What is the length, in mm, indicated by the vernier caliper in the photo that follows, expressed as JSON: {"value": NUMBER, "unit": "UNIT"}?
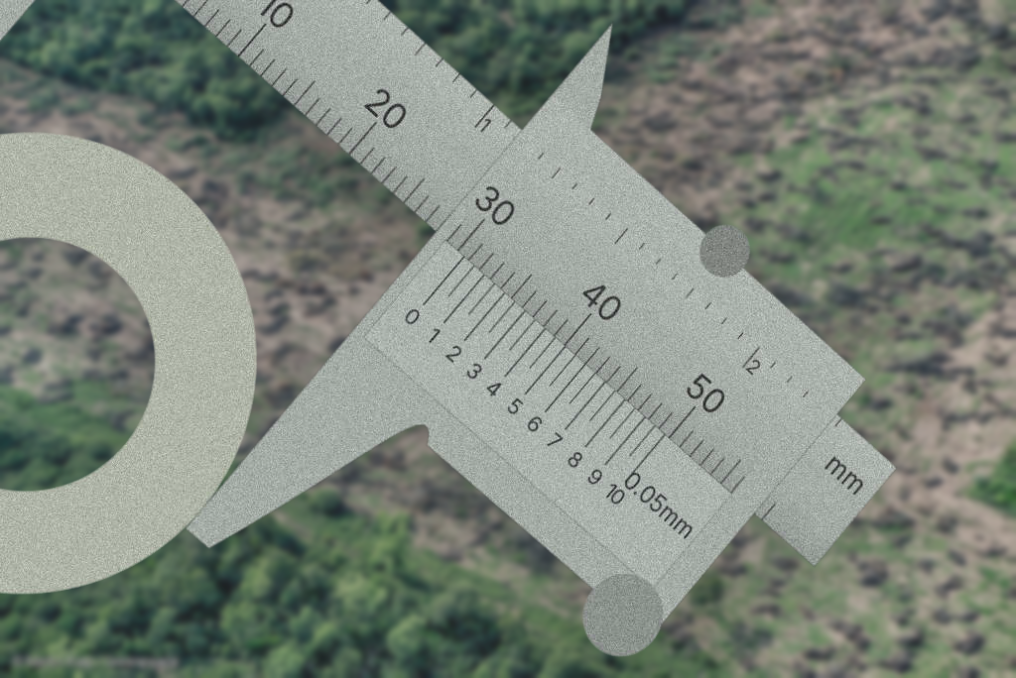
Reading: {"value": 30.6, "unit": "mm"}
